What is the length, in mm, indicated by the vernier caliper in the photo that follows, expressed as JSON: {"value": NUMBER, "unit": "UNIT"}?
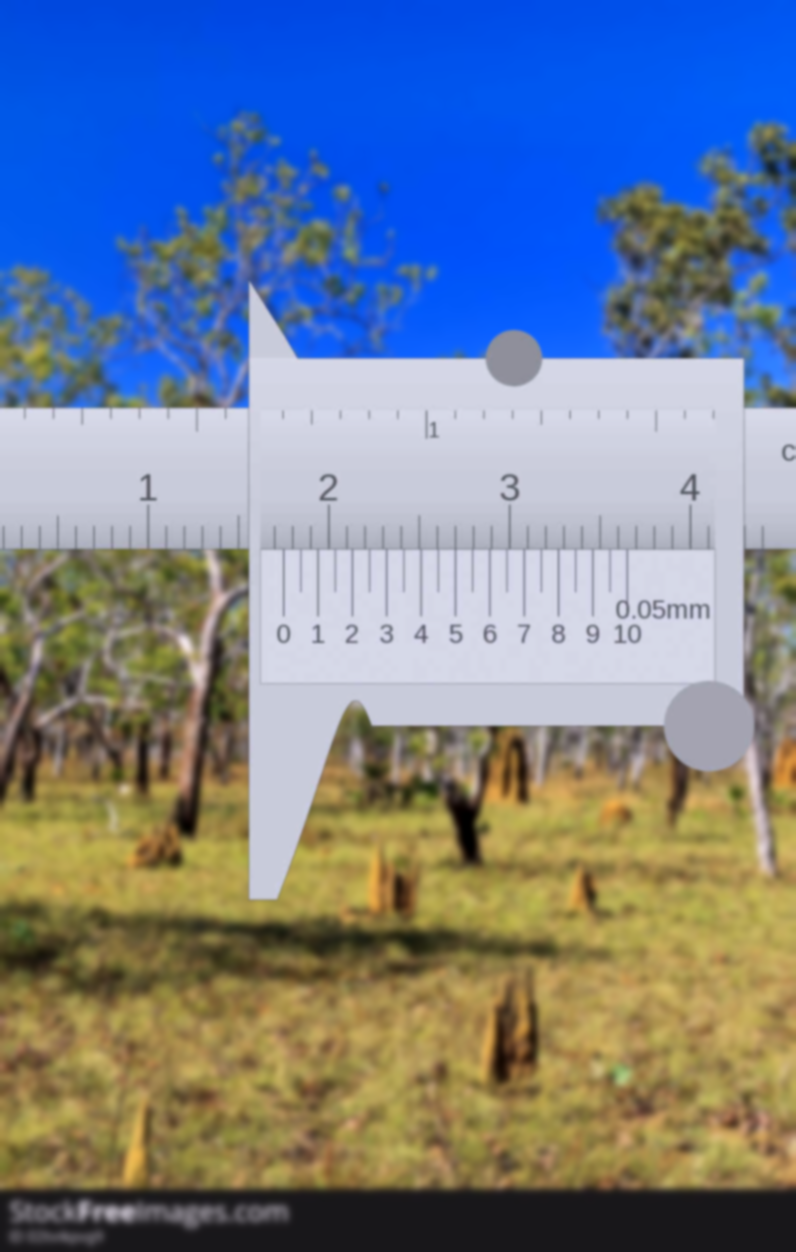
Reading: {"value": 17.5, "unit": "mm"}
